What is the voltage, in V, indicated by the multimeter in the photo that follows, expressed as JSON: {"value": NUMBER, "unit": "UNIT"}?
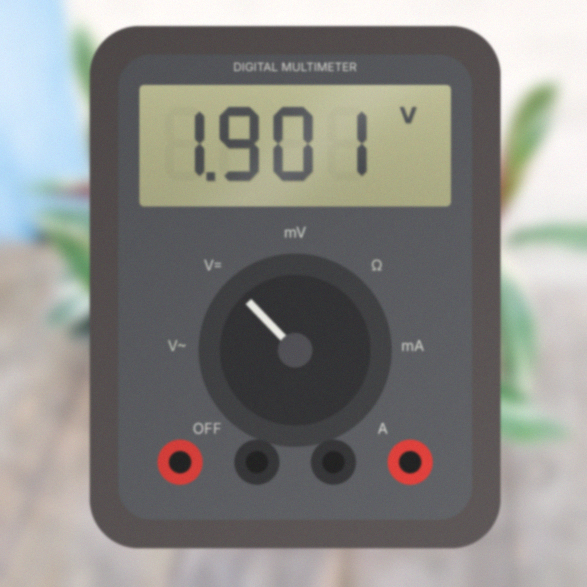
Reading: {"value": 1.901, "unit": "V"}
